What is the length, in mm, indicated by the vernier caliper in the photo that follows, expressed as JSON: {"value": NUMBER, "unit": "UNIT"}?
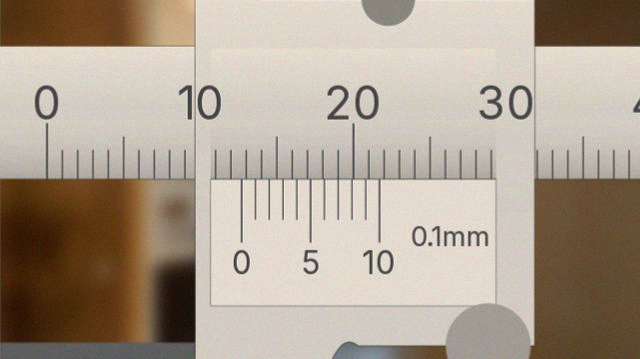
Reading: {"value": 12.7, "unit": "mm"}
